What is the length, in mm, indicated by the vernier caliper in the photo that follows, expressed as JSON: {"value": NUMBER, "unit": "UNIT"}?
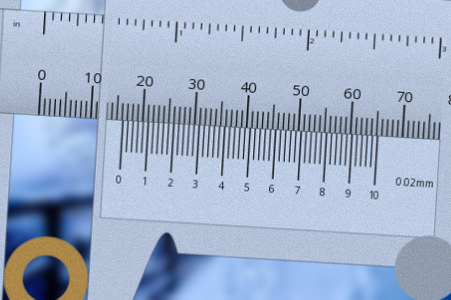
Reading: {"value": 16.2, "unit": "mm"}
